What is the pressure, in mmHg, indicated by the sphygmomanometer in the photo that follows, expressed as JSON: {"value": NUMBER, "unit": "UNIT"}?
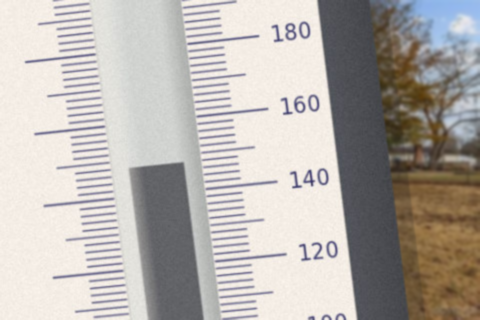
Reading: {"value": 148, "unit": "mmHg"}
